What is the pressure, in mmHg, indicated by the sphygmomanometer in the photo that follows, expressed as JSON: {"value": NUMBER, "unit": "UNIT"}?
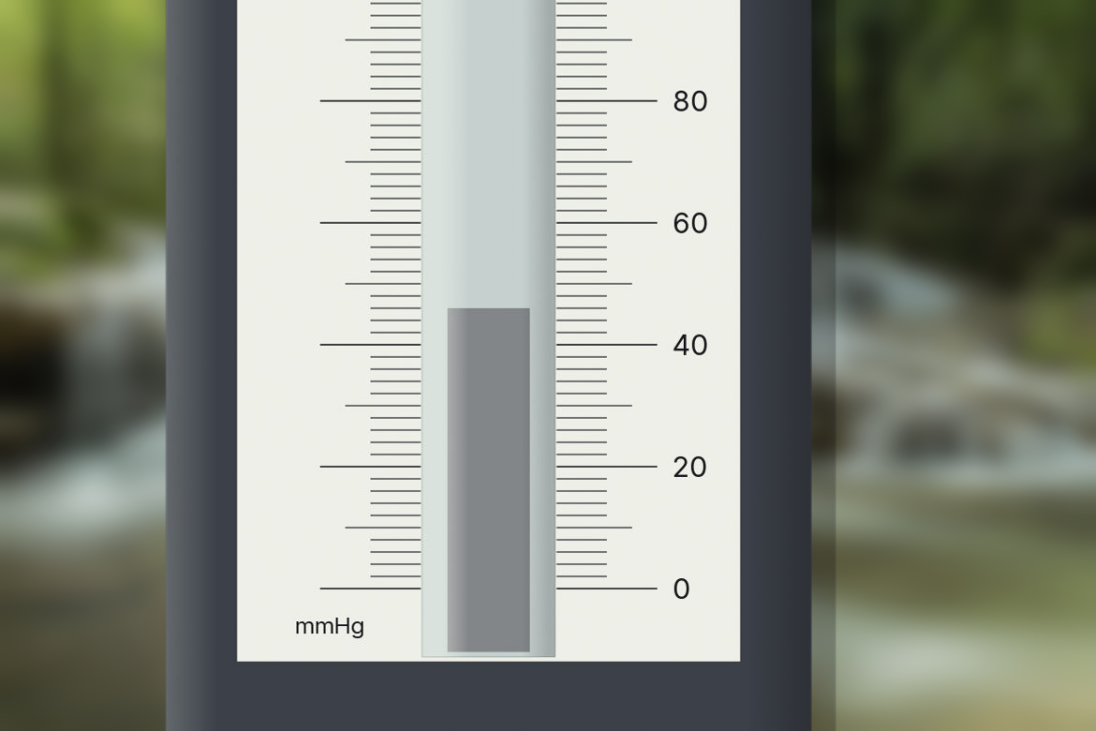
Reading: {"value": 46, "unit": "mmHg"}
